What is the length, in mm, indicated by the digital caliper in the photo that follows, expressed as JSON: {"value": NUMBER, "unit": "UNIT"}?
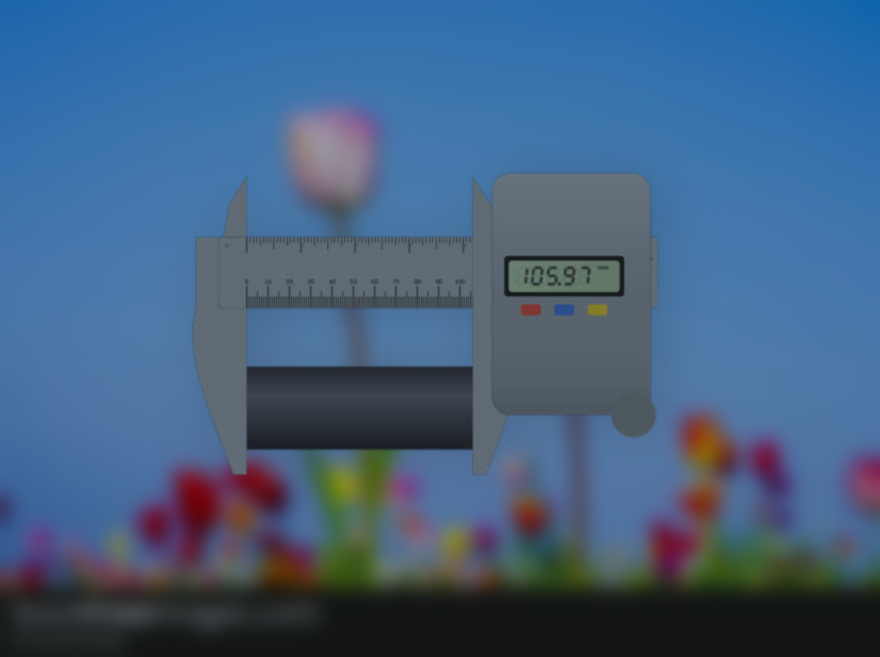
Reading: {"value": 105.97, "unit": "mm"}
